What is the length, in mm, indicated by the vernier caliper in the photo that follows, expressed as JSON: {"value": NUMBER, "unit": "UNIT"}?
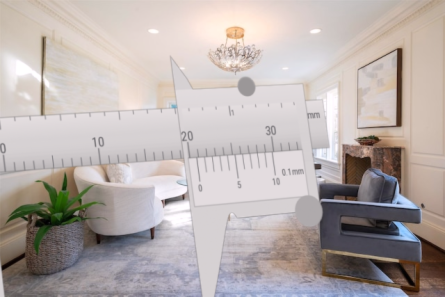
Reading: {"value": 20.8, "unit": "mm"}
